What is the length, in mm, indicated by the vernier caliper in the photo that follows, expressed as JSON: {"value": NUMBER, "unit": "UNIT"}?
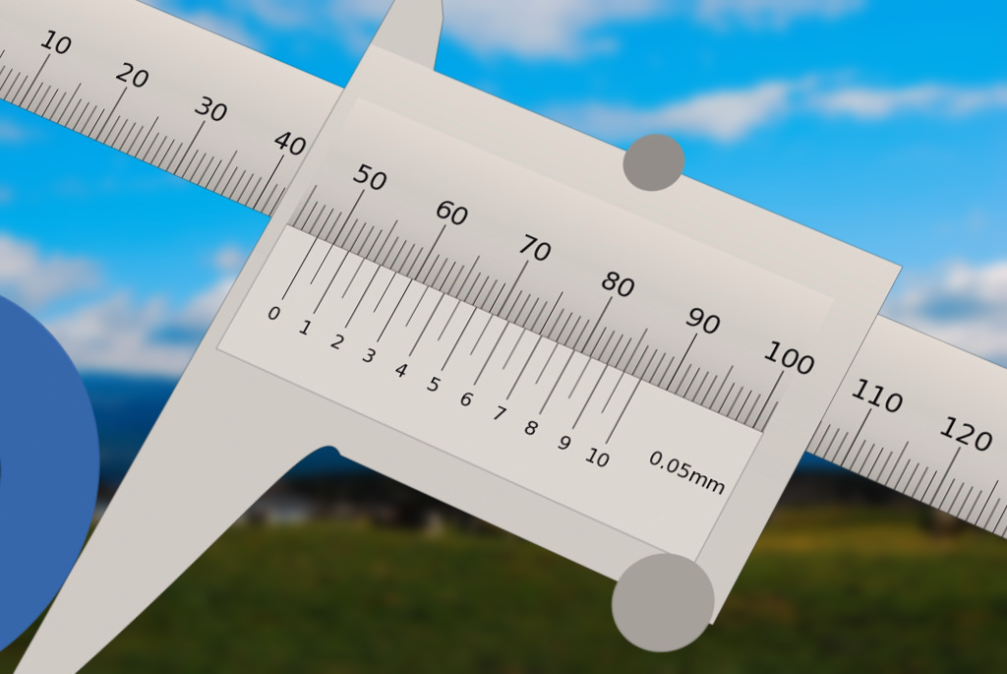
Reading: {"value": 48.0, "unit": "mm"}
